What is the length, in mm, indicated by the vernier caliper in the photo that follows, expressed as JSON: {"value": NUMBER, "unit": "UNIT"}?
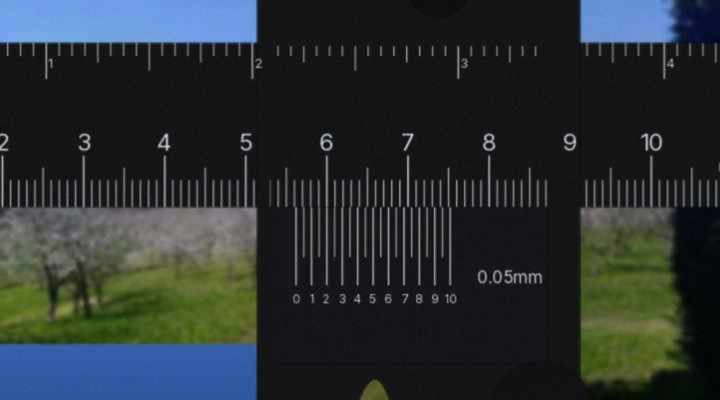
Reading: {"value": 56.2, "unit": "mm"}
